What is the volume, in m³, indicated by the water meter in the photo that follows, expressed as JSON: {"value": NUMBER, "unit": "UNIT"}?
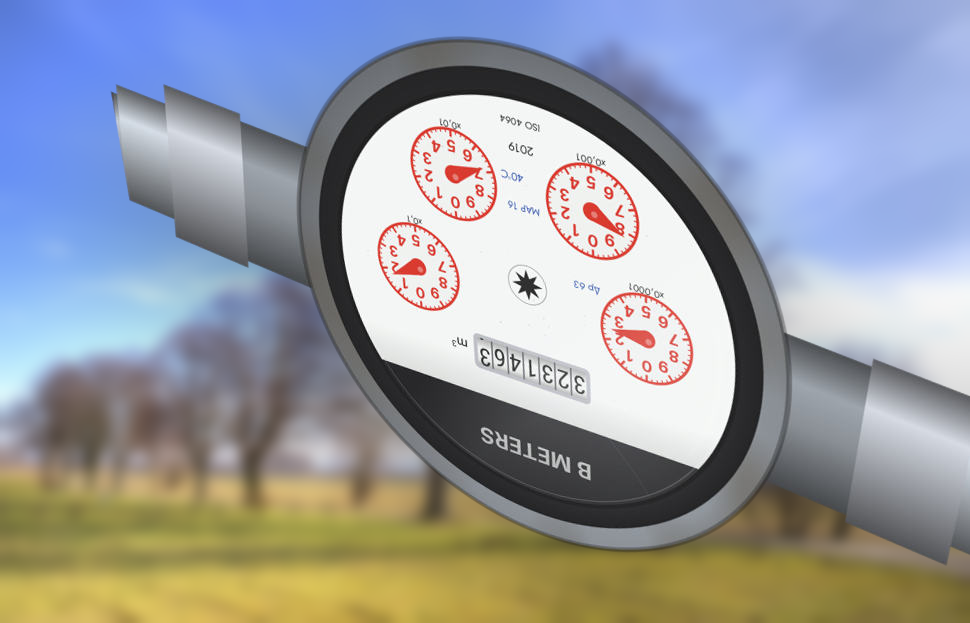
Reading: {"value": 3231463.1682, "unit": "m³"}
